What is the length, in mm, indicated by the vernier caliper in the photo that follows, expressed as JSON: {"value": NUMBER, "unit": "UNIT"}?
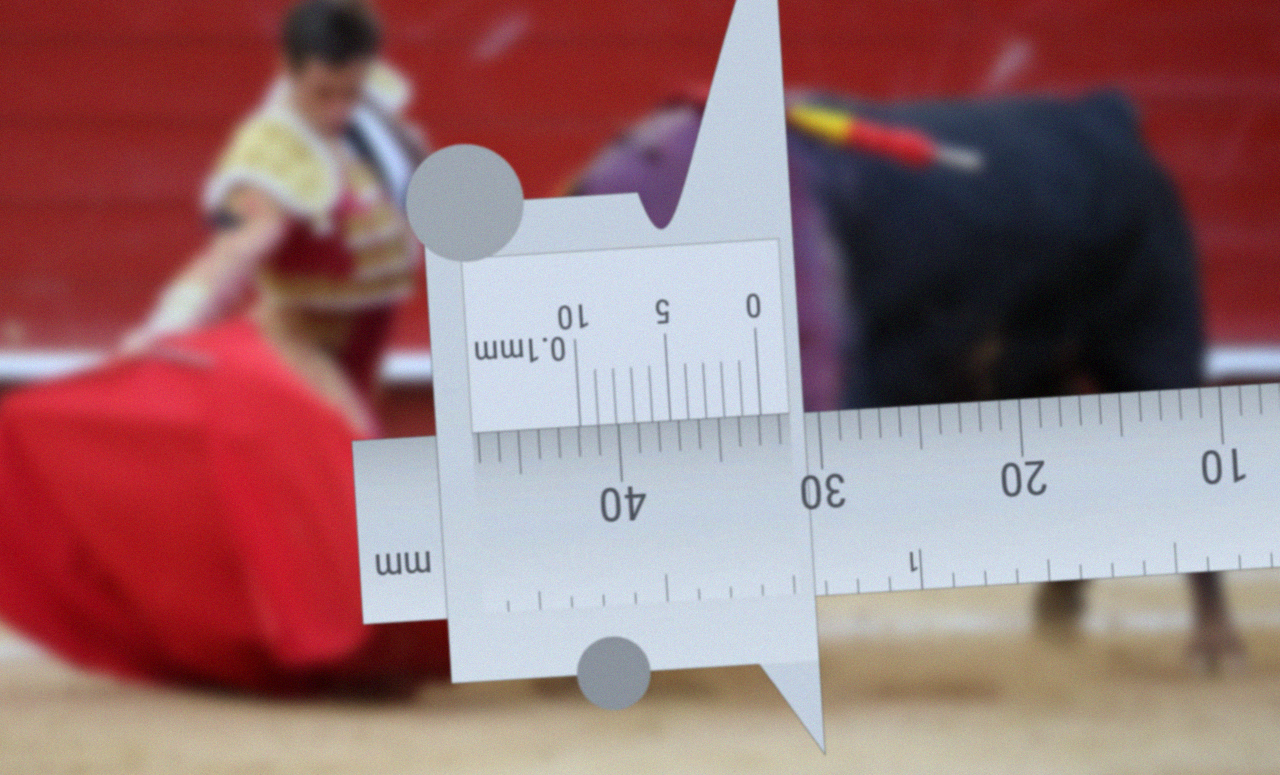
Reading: {"value": 32.9, "unit": "mm"}
